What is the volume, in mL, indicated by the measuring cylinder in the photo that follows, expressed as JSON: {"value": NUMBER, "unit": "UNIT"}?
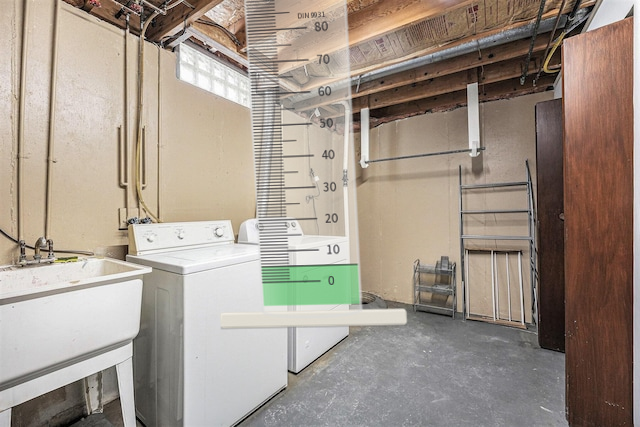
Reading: {"value": 5, "unit": "mL"}
